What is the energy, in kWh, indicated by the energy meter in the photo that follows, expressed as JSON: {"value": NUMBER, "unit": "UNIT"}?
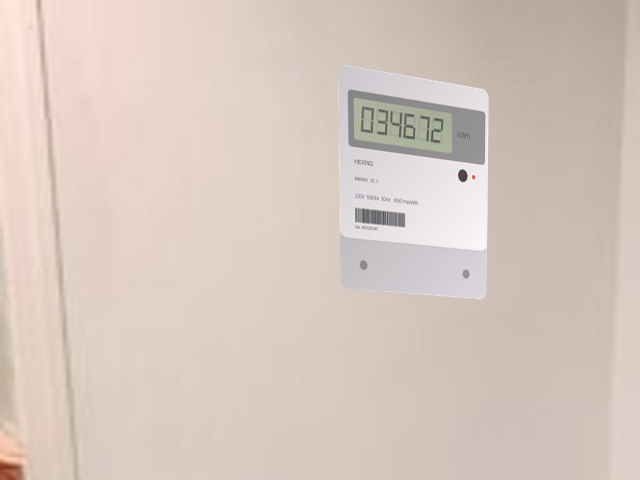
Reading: {"value": 34672, "unit": "kWh"}
